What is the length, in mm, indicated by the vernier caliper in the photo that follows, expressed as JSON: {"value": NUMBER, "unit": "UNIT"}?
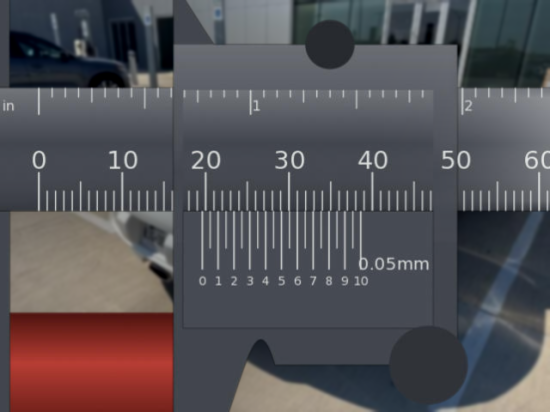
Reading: {"value": 19.6, "unit": "mm"}
